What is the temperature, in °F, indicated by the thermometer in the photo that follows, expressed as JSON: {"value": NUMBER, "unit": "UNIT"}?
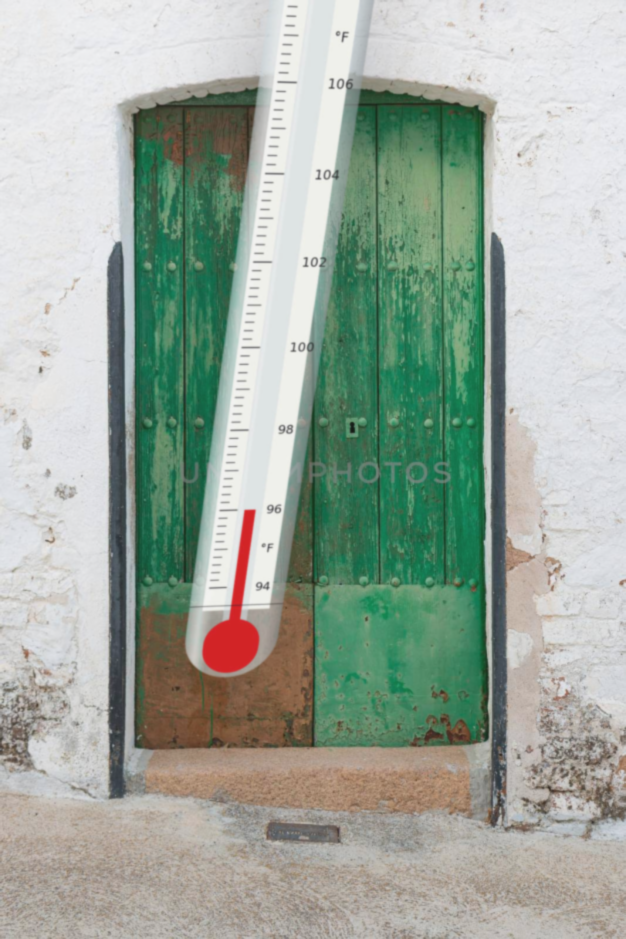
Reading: {"value": 96, "unit": "°F"}
